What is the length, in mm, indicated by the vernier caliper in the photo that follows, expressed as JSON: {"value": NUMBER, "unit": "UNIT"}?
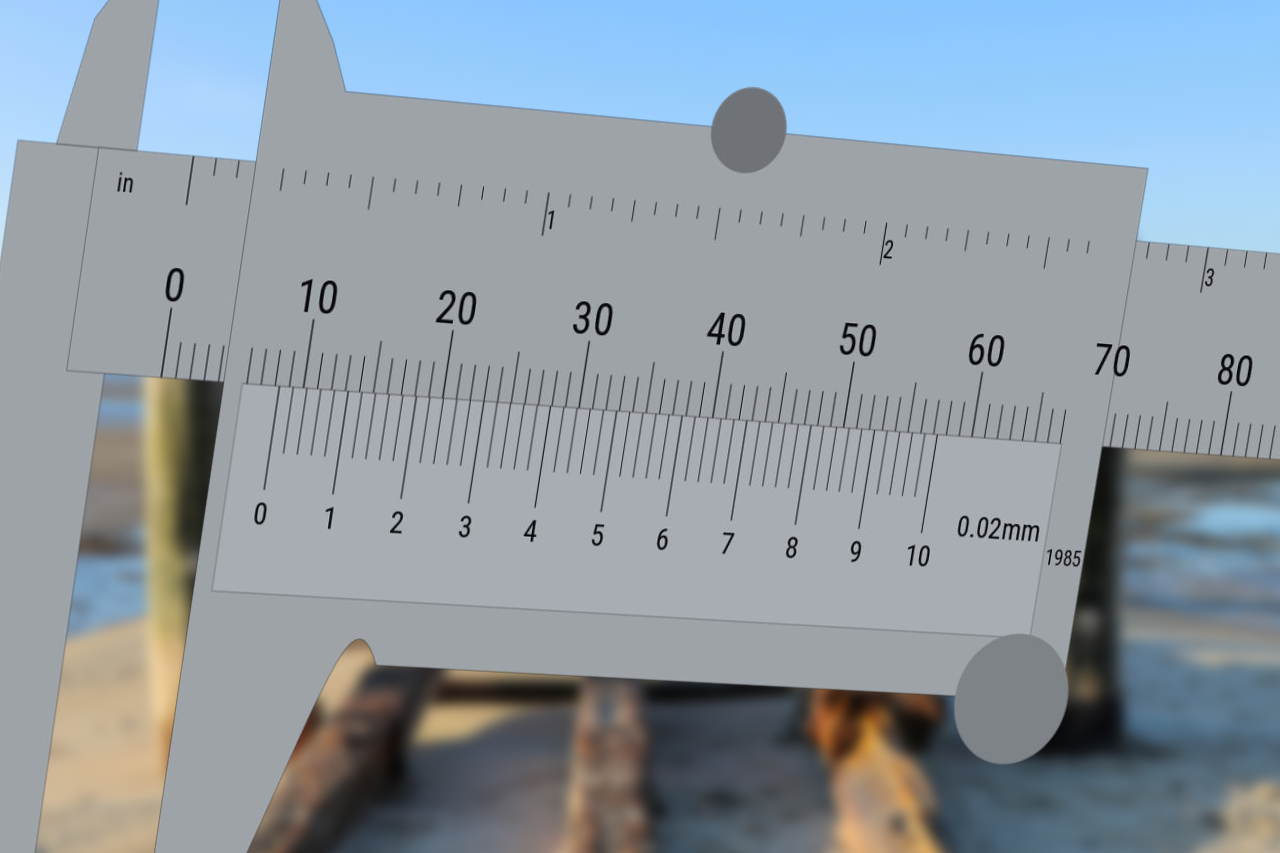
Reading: {"value": 8.3, "unit": "mm"}
